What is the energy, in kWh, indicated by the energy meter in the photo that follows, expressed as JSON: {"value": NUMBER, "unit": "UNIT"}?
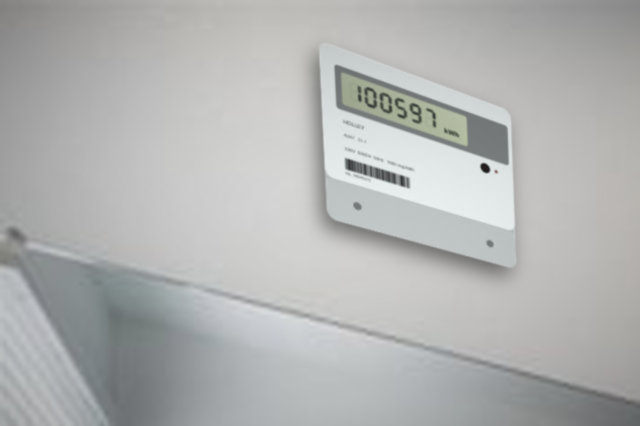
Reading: {"value": 100597, "unit": "kWh"}
